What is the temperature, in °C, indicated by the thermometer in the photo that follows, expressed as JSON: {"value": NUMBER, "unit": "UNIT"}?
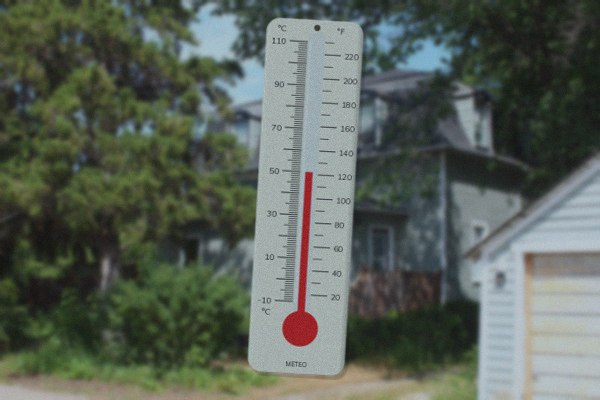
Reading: {"value": 50, "unit": "°C"}
